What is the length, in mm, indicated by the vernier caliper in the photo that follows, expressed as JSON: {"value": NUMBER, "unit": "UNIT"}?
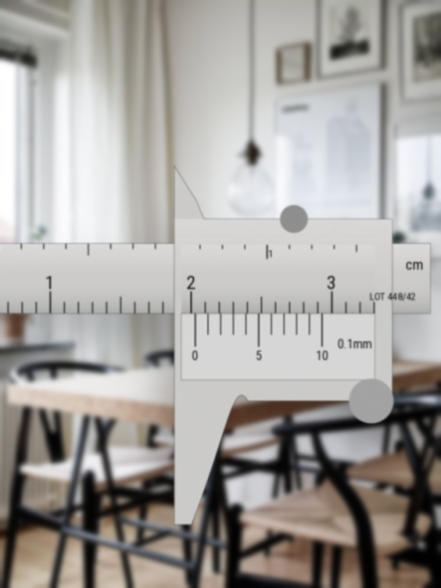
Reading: {"value": 20.3, "unit": "mm"}
